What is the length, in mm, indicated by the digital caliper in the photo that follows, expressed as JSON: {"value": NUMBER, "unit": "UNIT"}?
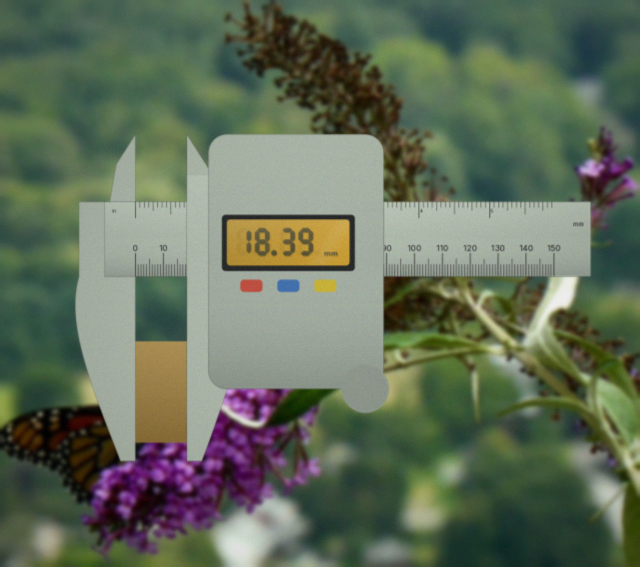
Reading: {"value": 18.39, "unit": "mm"}
